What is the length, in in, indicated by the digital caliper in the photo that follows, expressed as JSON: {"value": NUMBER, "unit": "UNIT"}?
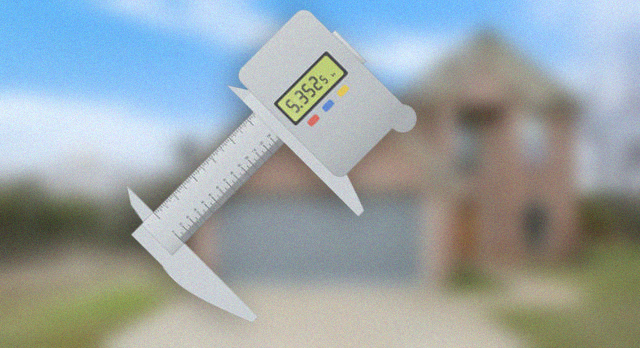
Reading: {"value": 5.3525, "unit": "in"}
